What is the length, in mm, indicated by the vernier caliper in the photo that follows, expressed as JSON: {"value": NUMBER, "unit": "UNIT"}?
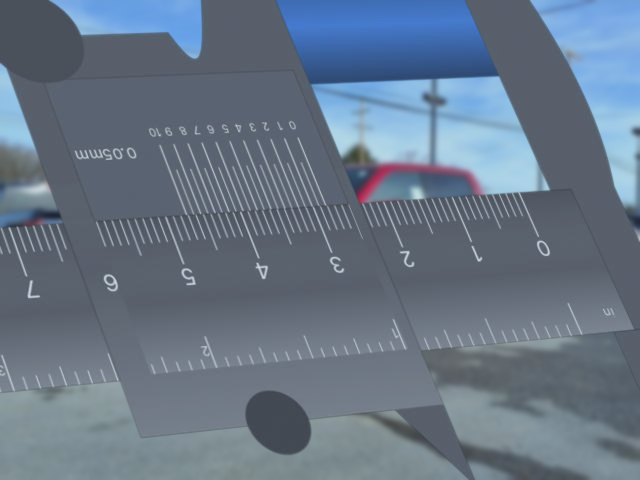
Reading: {"value": 28.2, "unit": "mm"}
